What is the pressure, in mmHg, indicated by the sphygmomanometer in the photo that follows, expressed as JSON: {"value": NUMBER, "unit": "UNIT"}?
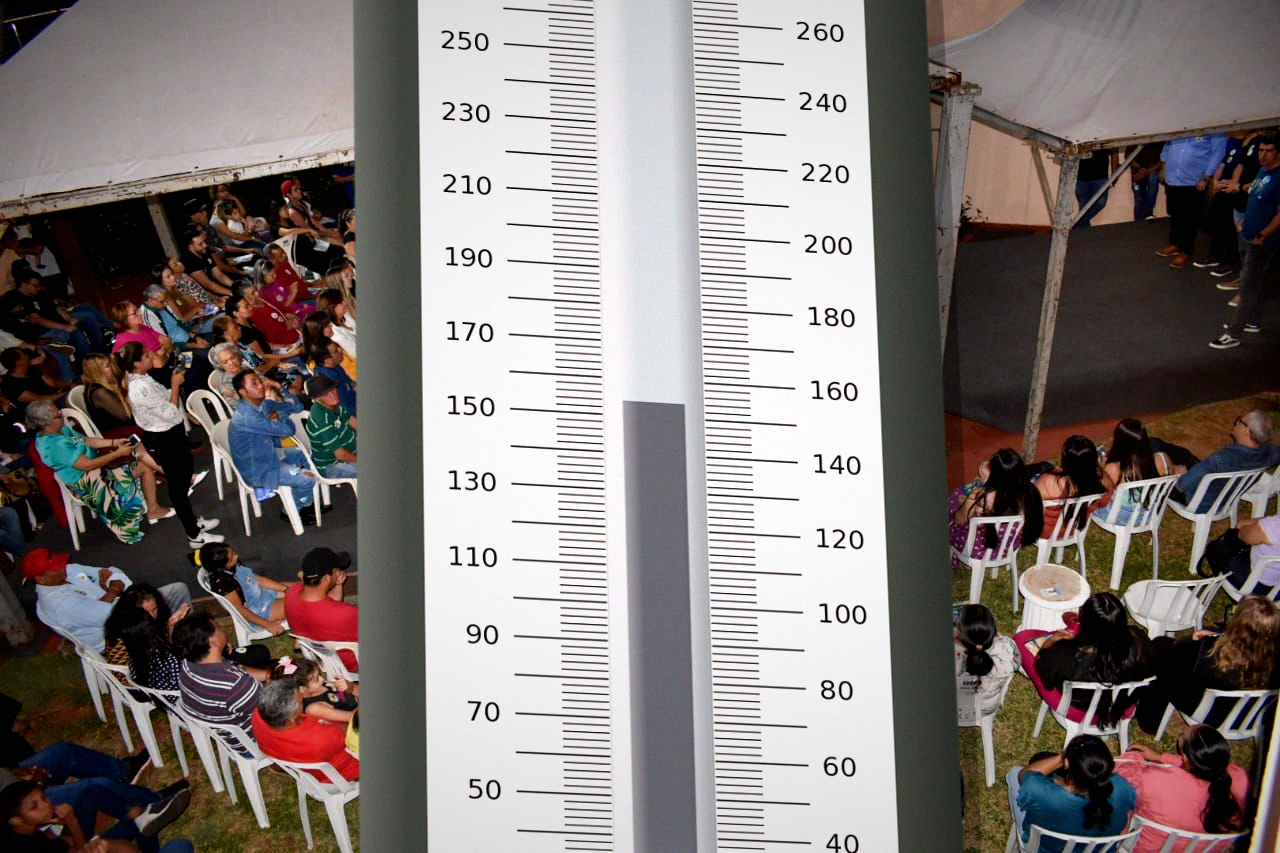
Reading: {"value": 154, "unit": "mmHg"}
